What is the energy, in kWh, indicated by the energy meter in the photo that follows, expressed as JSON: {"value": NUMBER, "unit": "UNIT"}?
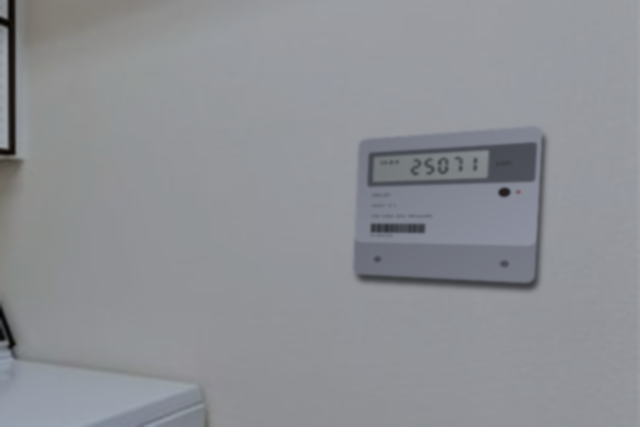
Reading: {"value": 25071, "unit": "kWh"}
